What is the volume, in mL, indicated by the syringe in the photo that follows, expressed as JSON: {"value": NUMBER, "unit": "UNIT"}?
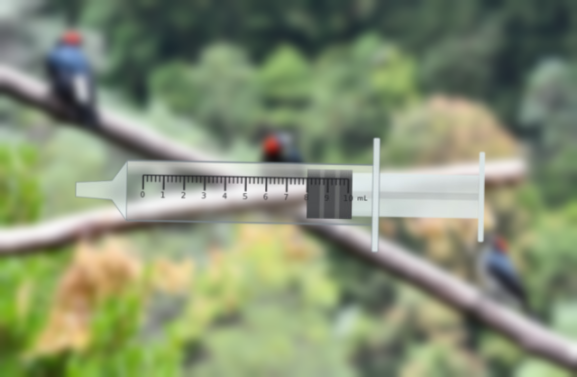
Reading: {"value": 8, "unit": "mL"}
